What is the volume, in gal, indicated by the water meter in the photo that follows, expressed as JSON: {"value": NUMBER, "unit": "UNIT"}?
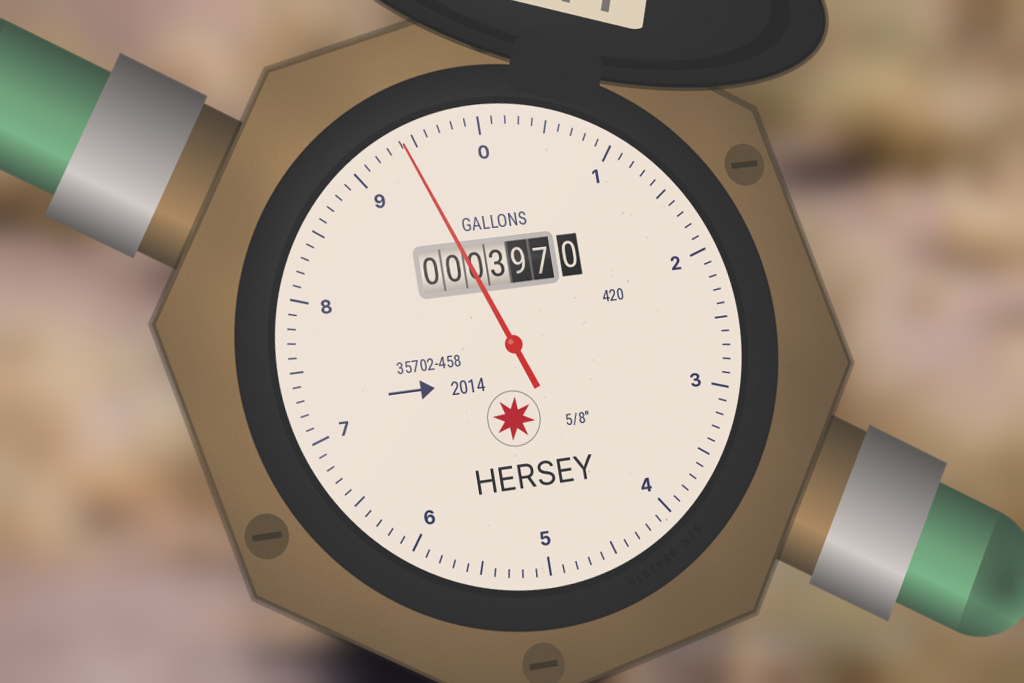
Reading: {"value": 3969.4, "unit": "gal"}
